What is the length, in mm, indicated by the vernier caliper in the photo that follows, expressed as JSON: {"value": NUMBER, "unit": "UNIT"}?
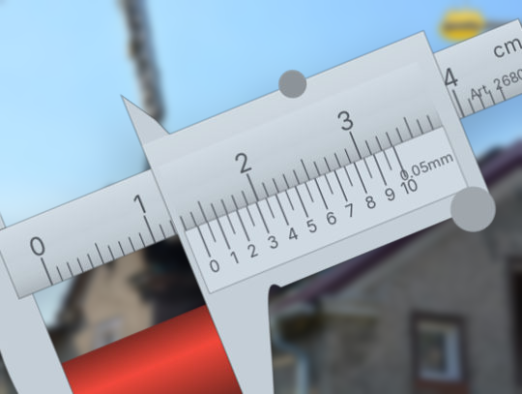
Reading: {"value": 14.1, "unit": "mm"}
